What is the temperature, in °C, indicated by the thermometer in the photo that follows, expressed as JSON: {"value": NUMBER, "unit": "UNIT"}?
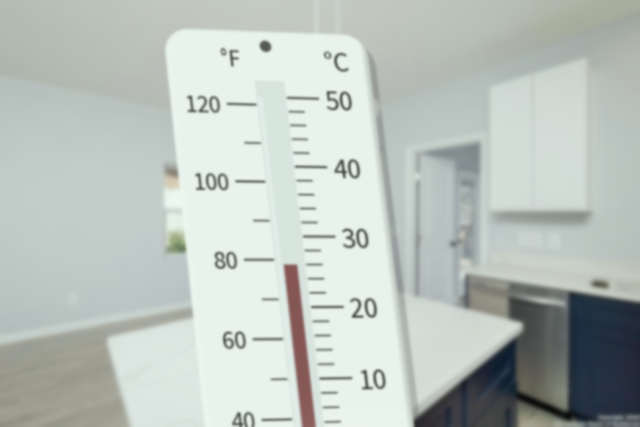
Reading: {"value": 26, "unit": "°C"}
